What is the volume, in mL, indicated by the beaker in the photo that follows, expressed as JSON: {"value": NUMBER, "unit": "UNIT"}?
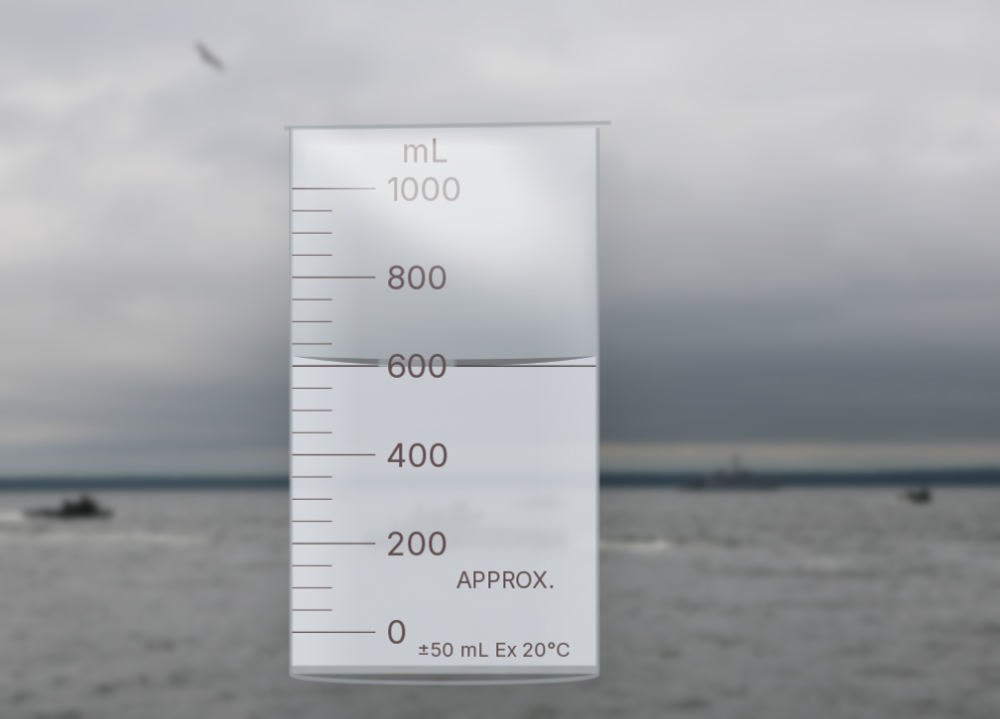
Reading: {"value": 600, "unit": "mL"}
